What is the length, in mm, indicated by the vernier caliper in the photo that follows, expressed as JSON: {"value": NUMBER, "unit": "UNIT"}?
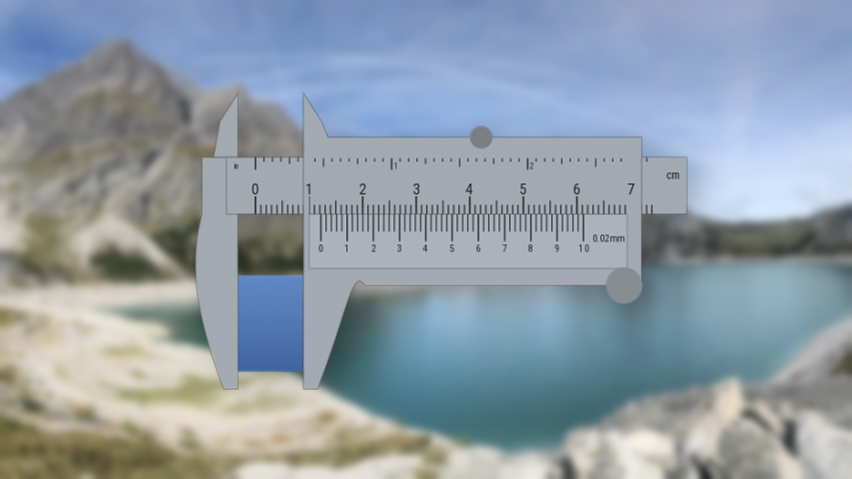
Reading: {"value": 12.2, "unit": "mm"}
